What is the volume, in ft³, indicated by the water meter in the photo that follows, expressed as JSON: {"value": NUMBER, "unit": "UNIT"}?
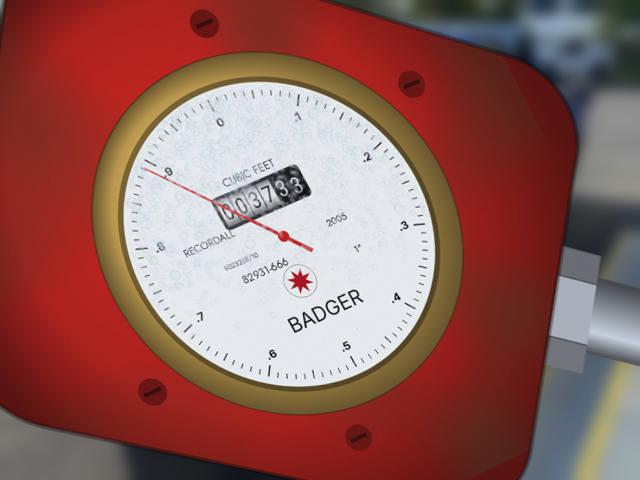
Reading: {"value": 3732.89, "unit": "ft³"}
